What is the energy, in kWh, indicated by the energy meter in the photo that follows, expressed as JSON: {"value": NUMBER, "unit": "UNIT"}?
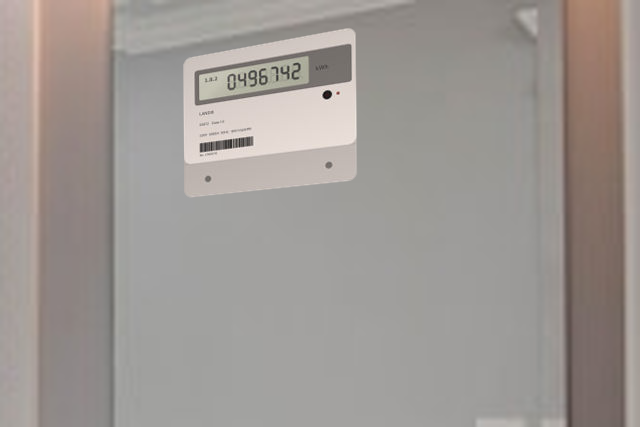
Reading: {"value": 496742, "unit": "kWh"}
